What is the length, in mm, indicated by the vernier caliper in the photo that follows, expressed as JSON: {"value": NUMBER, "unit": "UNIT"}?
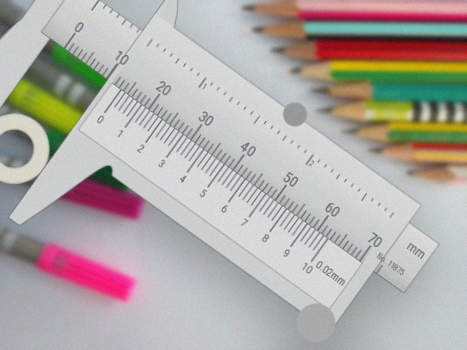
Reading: {"value": 13.5, "unit": "mm"}
